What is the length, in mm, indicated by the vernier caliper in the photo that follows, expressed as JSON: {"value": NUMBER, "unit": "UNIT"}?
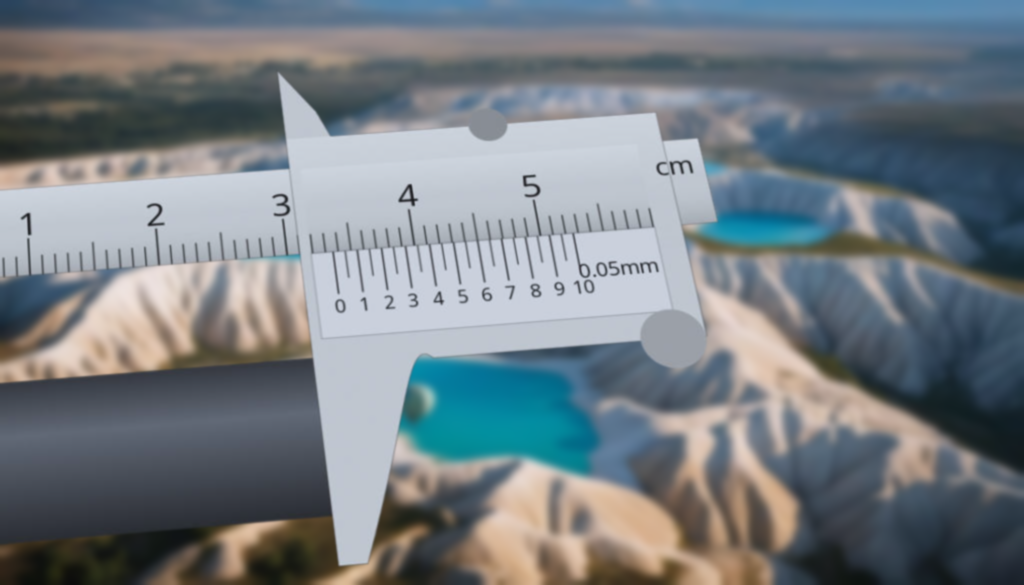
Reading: {"value": 33.6, "unit": "mm"}
